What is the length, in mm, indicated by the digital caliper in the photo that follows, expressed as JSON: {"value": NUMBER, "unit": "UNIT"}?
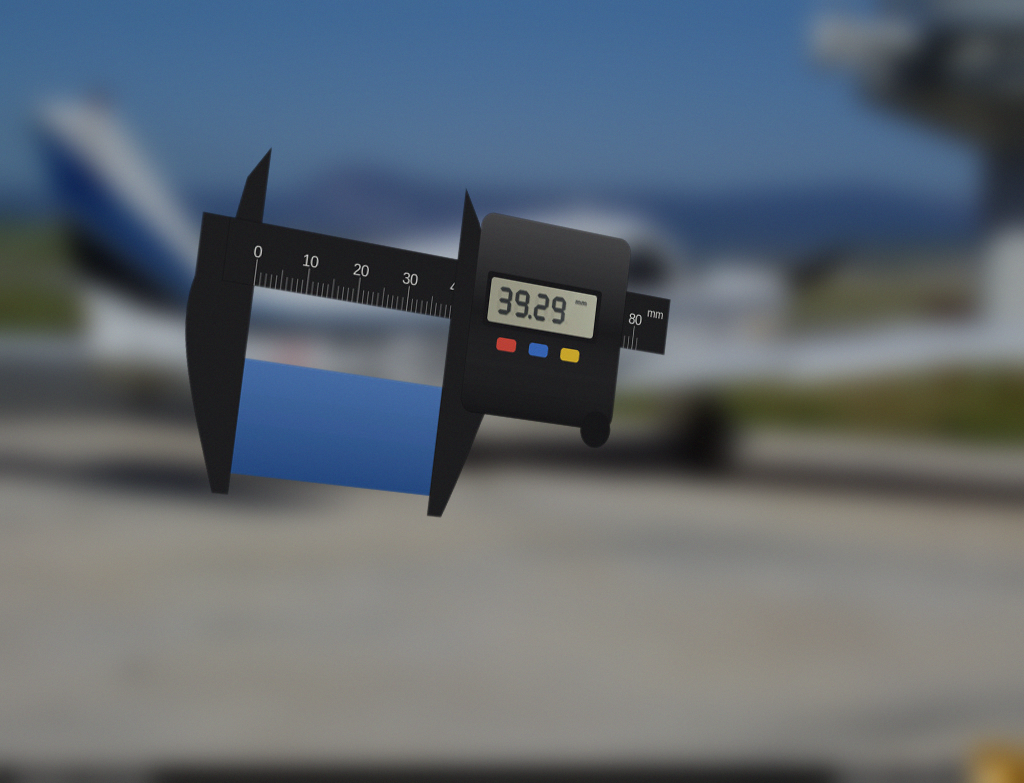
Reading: {"value": 39.29, "unit": "mm"}
